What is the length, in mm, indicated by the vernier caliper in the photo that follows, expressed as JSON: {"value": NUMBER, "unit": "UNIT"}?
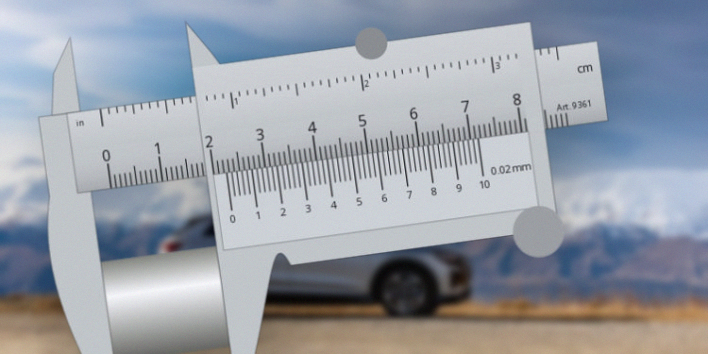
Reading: {"value": 22.5, "unit": "mm"}
